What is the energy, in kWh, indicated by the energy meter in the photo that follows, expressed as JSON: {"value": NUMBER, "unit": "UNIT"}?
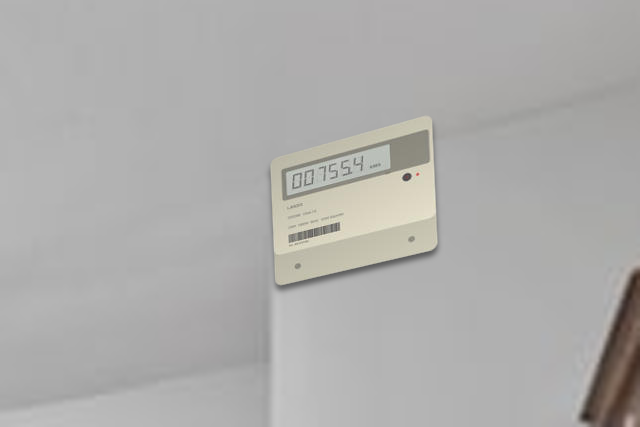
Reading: {"value": 755.4, "unit": "kWh"}
